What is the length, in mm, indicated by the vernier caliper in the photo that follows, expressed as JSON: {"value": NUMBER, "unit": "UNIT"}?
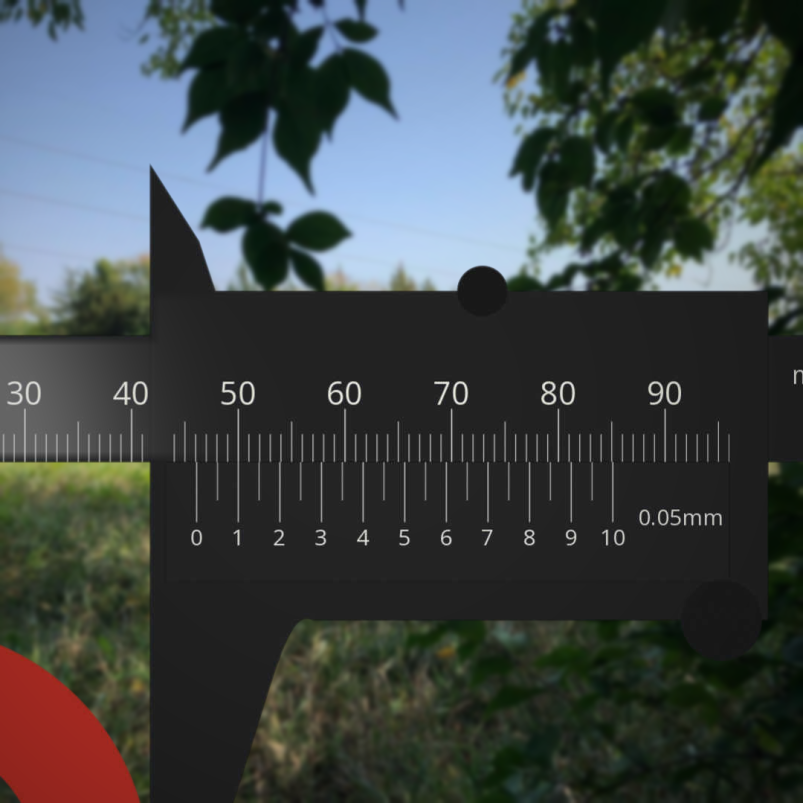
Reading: {"value": 46.1, "unit": "mm"}
